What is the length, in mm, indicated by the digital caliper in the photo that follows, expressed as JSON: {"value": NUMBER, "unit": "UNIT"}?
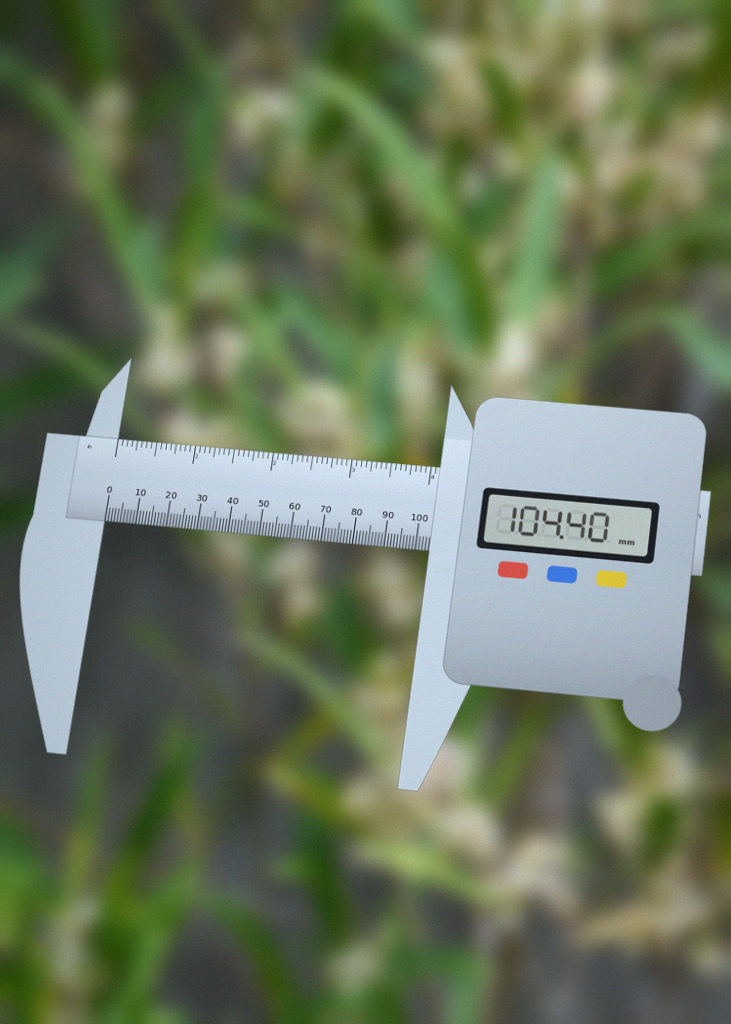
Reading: {"value": 104.40, "unit": "mm"}
